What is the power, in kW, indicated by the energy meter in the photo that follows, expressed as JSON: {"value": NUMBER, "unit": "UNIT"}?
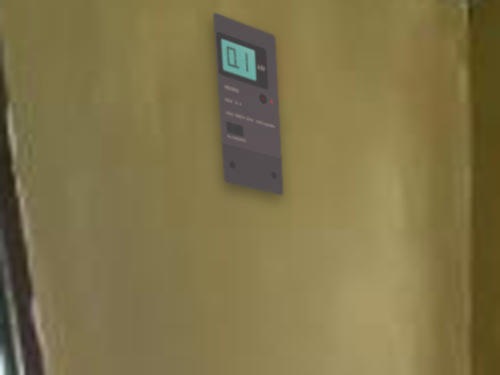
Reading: {"value": 0.1, "unit": "kW"}
